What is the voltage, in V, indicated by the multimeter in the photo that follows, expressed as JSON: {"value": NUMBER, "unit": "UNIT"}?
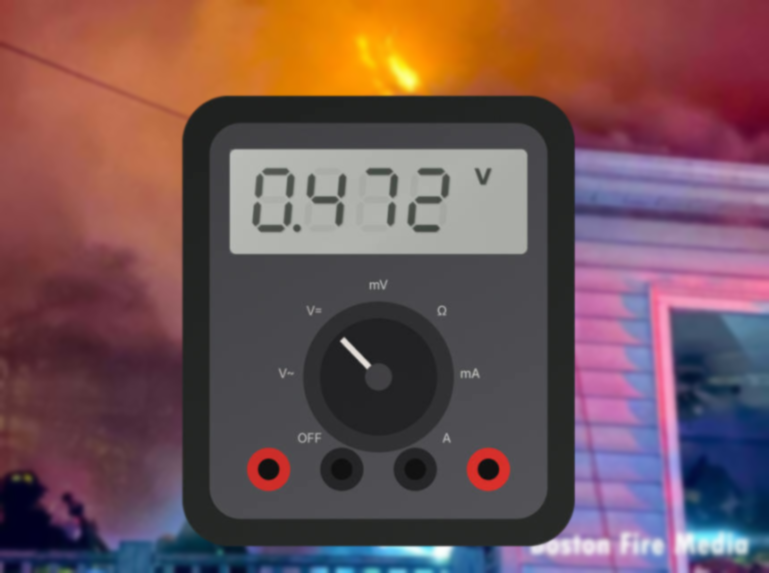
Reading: {"value": 0.472, "unit": "V"}
